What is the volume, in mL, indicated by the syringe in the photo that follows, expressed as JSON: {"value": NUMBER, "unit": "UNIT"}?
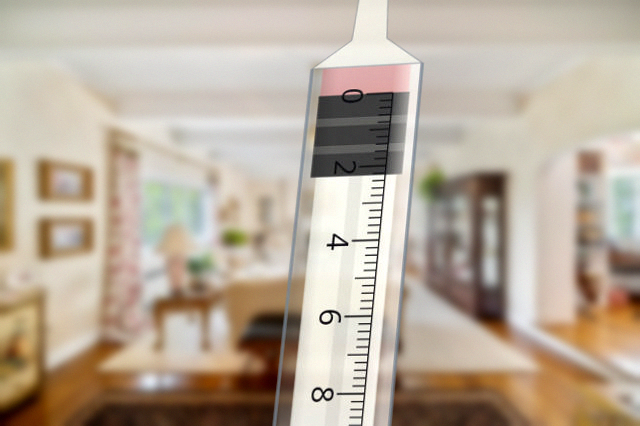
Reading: {"value": 0, "unit": "mL"}
